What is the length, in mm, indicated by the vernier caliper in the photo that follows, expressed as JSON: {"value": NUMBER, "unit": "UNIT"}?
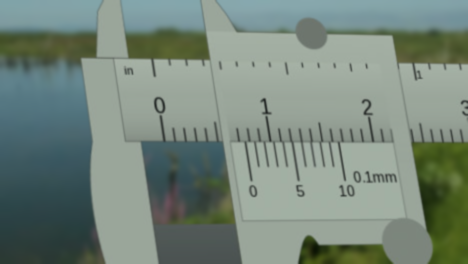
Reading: {"value": 7.6, "unit": "mm"}
